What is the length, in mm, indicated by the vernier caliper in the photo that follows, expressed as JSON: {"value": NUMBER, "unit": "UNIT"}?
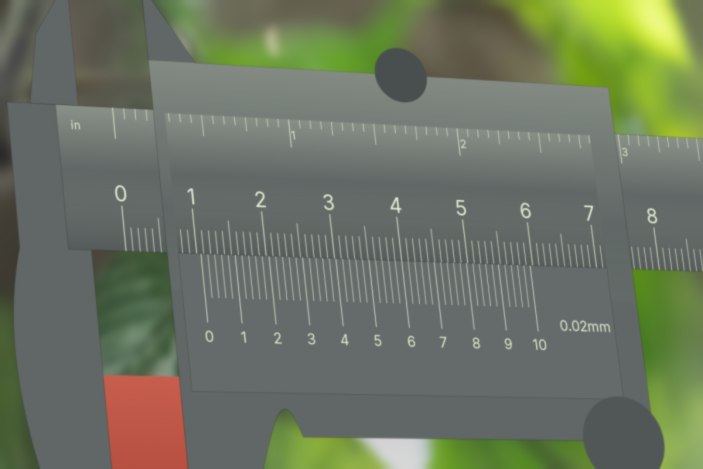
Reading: {"value": 10.6, "unit": "mm"}
